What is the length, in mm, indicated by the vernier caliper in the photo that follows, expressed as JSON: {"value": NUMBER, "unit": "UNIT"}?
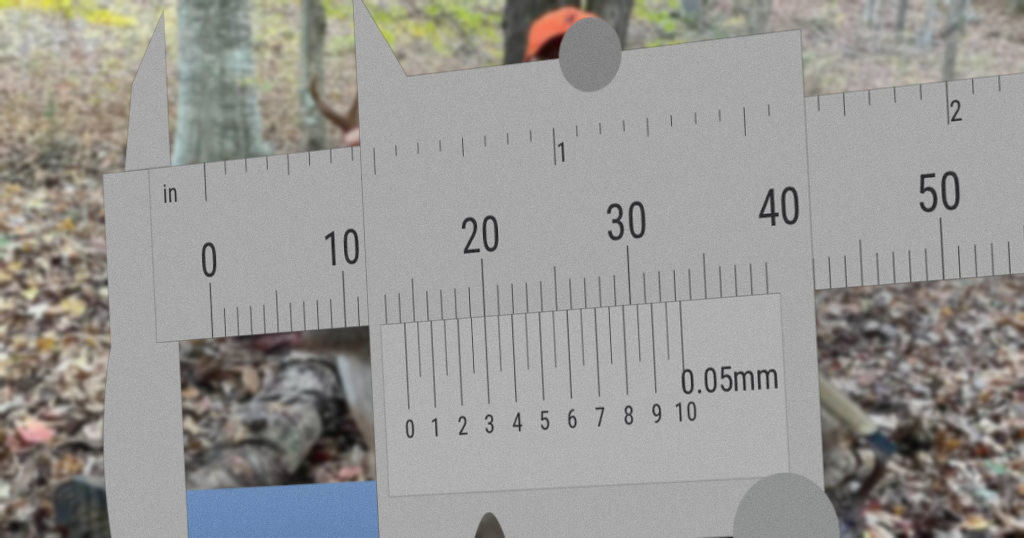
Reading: {"value": 14.3, "unit": "mm"}
